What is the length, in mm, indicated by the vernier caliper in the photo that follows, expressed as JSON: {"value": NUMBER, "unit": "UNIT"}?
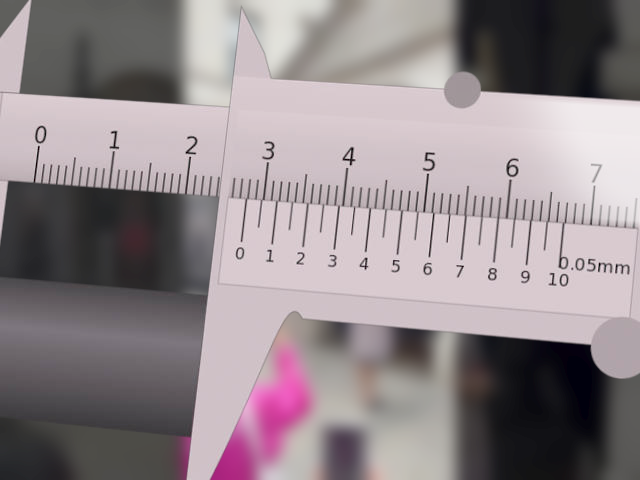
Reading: {"value": 27.8, "unit": "mm"}
